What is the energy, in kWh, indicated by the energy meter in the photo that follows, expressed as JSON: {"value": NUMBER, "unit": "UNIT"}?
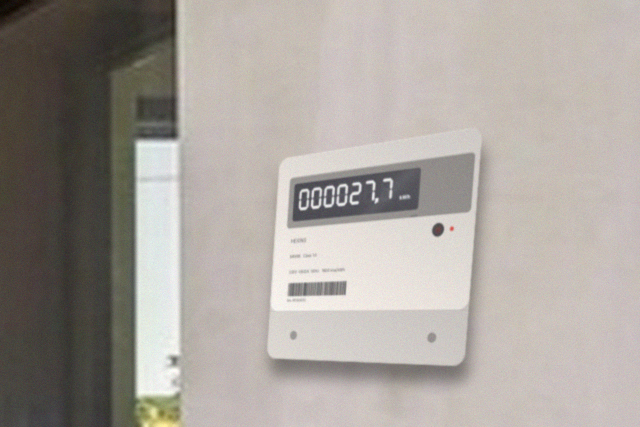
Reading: {"value": 27.7, "unit": "kWh"}
